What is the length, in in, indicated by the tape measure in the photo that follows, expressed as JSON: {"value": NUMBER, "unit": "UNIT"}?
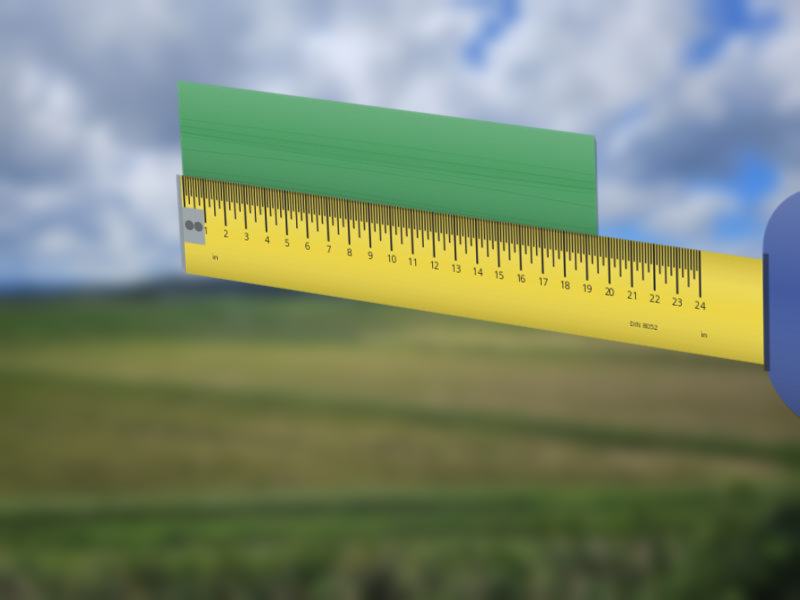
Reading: {"value": 19.5, "unit": "in"}
